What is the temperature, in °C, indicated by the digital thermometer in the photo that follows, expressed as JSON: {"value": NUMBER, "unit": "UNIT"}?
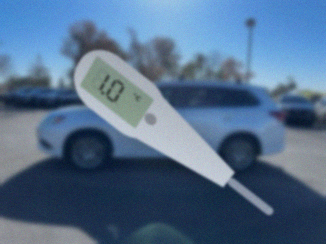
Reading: {"value": 1.0, "unit": "°C"}
